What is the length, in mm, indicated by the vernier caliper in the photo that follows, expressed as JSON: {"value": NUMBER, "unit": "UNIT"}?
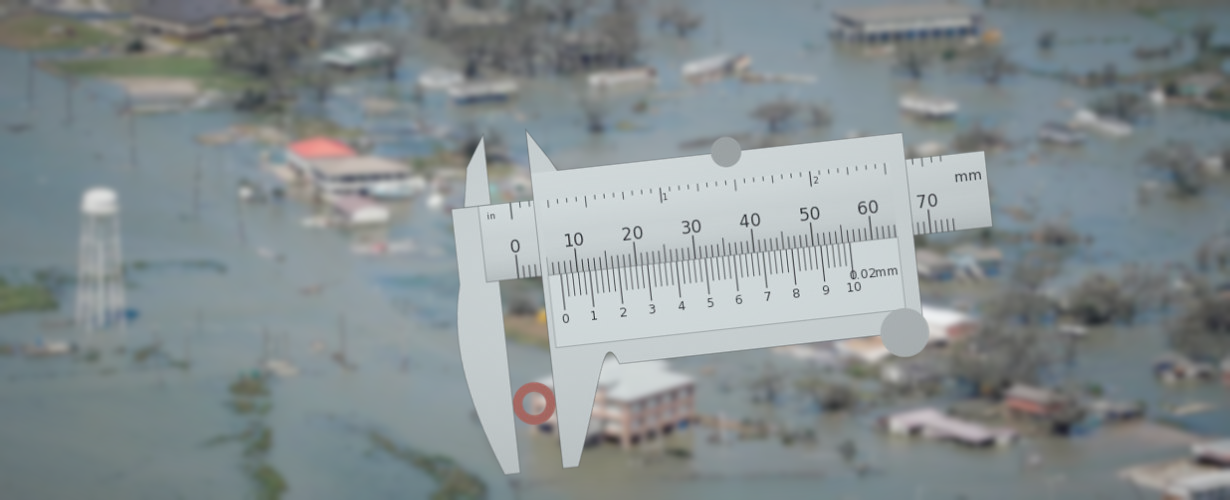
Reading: {"value": 7.2, "unit": "mm"}
